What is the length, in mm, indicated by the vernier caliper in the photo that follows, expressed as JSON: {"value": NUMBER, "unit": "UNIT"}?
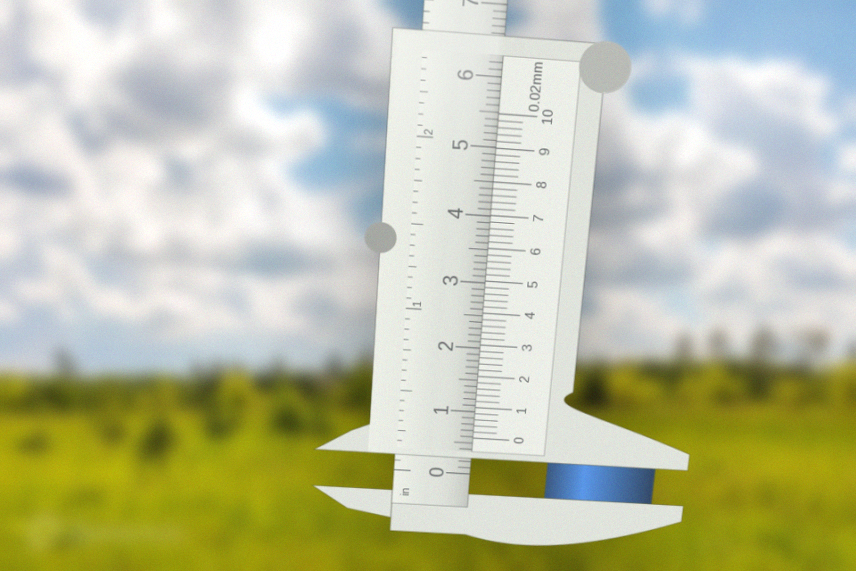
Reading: {"value": 5.8, "unit": "mm"}
